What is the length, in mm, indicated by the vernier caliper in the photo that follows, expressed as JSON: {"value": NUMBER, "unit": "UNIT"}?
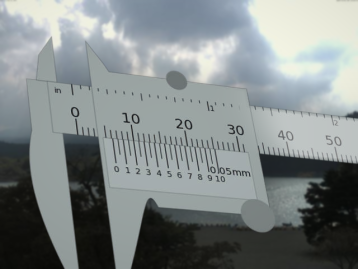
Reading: {"value": 6.2, "unit": "mm"}
